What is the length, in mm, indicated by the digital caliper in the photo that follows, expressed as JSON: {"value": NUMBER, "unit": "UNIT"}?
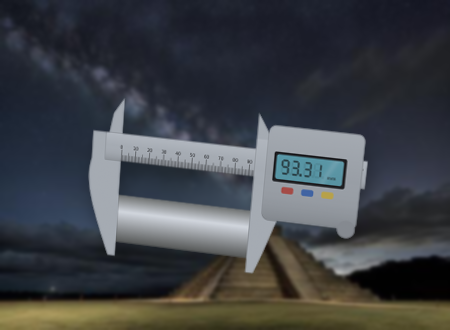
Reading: {"value": 93.31, "unit": "mm"}
